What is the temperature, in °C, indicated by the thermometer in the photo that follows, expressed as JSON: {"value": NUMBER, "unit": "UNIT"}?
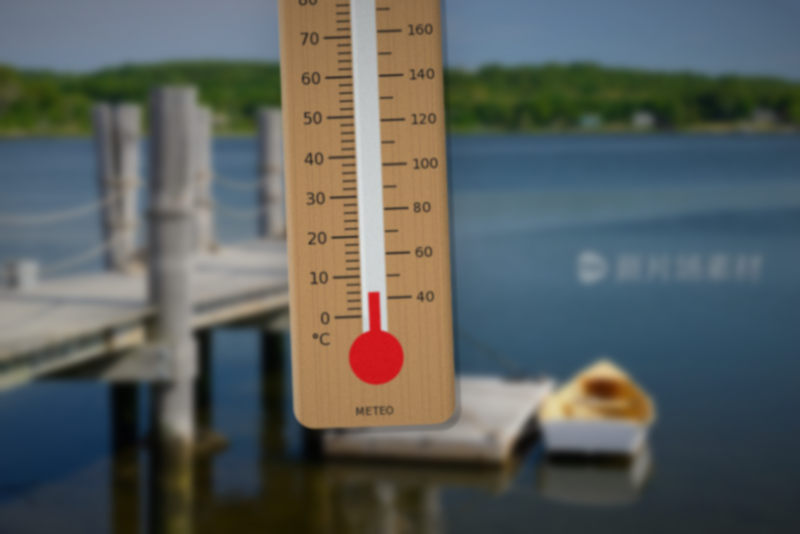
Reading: {"value": 6, "unit": "°C"}
